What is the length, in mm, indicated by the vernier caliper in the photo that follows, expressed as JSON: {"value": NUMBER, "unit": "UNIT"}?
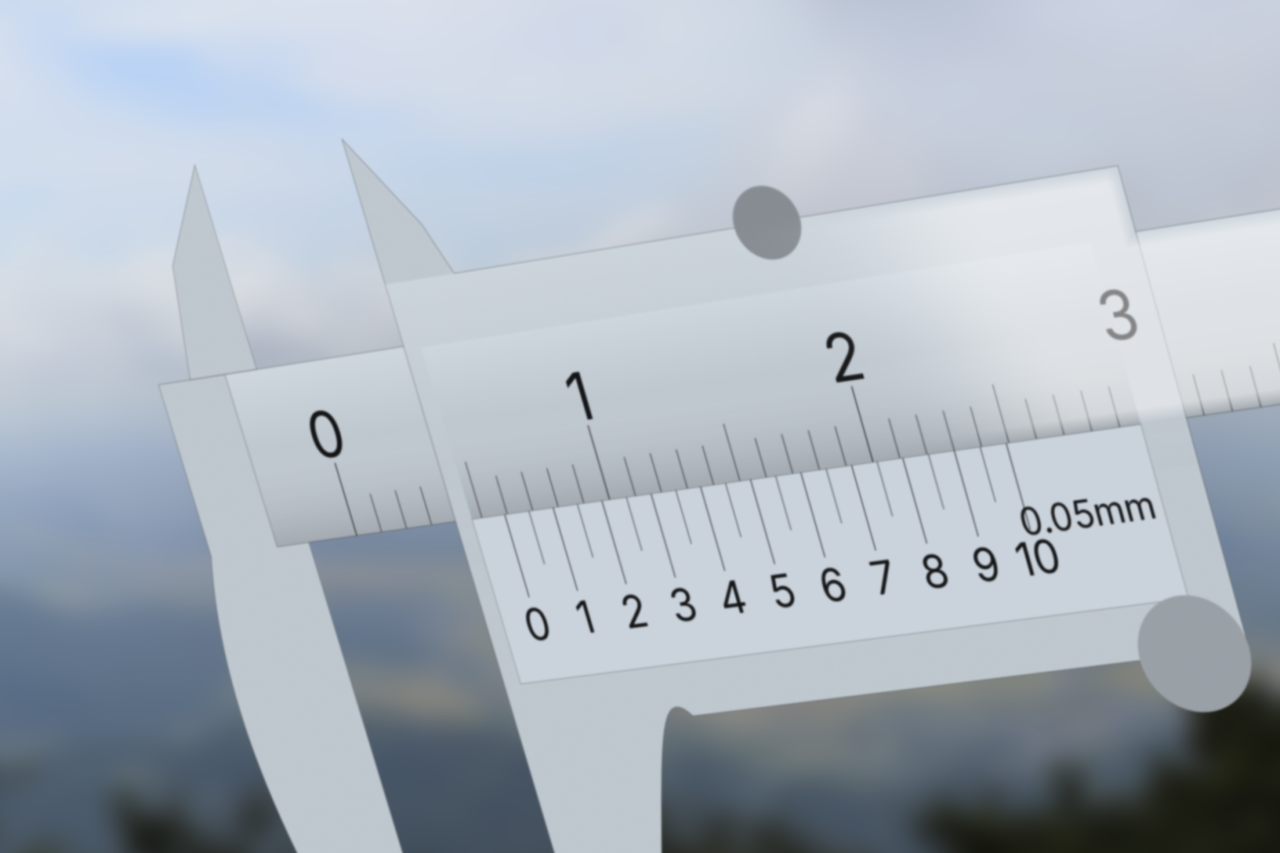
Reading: {"value": 5.9, "unit": "mm"}
